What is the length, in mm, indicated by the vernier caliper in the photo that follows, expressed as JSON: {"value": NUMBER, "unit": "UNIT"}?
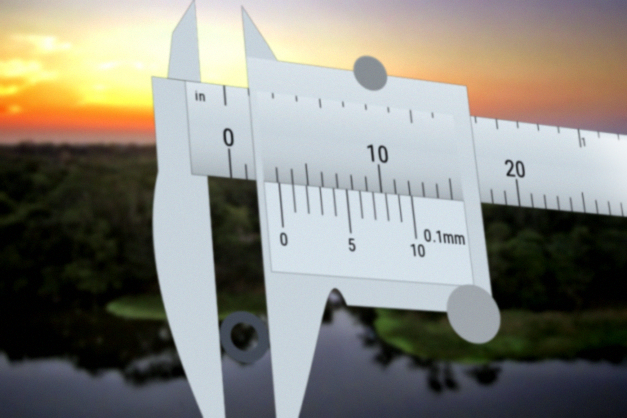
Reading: {"value": 3.1, "unit": "mm"}
